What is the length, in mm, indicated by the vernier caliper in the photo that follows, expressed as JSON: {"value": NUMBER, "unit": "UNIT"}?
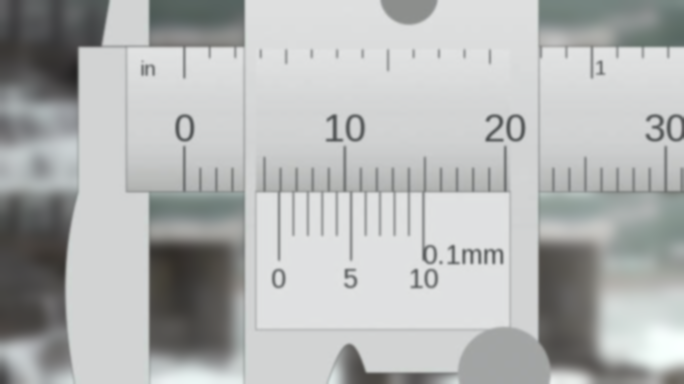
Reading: {"value": 5.9, "unit": "mm"}
